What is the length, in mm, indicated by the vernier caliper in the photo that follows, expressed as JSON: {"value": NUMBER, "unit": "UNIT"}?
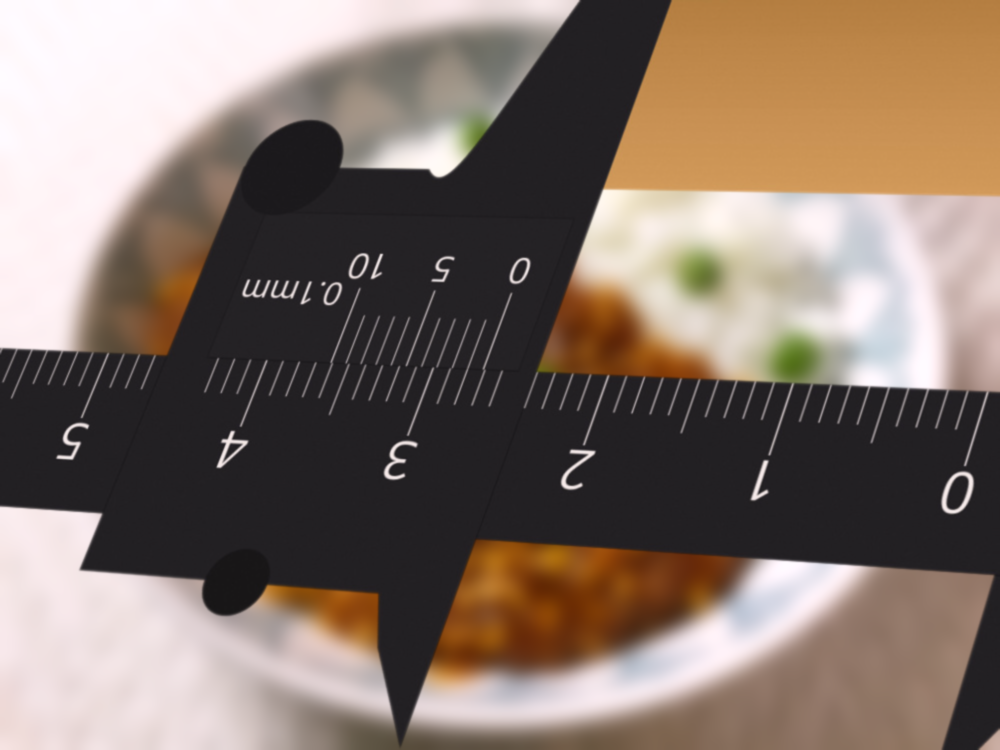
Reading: {"value": 27.1, "unit": "mm"}
